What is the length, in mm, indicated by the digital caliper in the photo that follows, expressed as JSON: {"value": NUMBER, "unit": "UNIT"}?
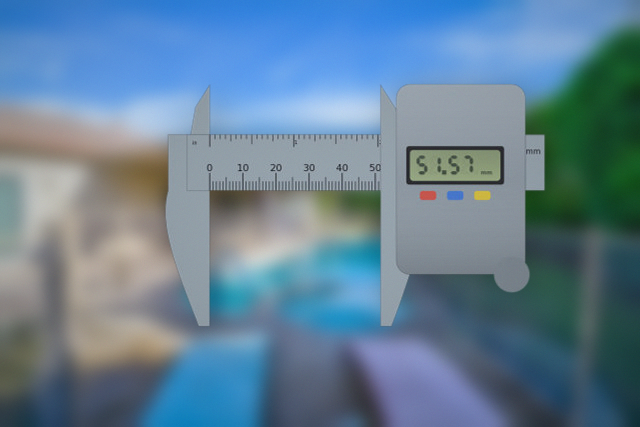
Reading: {"value": 51.57, "unit": "mm"}
